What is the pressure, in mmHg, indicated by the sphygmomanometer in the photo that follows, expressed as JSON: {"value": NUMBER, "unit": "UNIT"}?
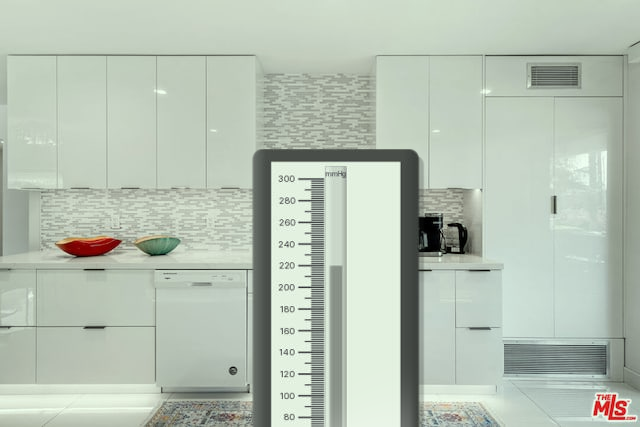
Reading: {"value": 220, "unit": "mmHg"}
